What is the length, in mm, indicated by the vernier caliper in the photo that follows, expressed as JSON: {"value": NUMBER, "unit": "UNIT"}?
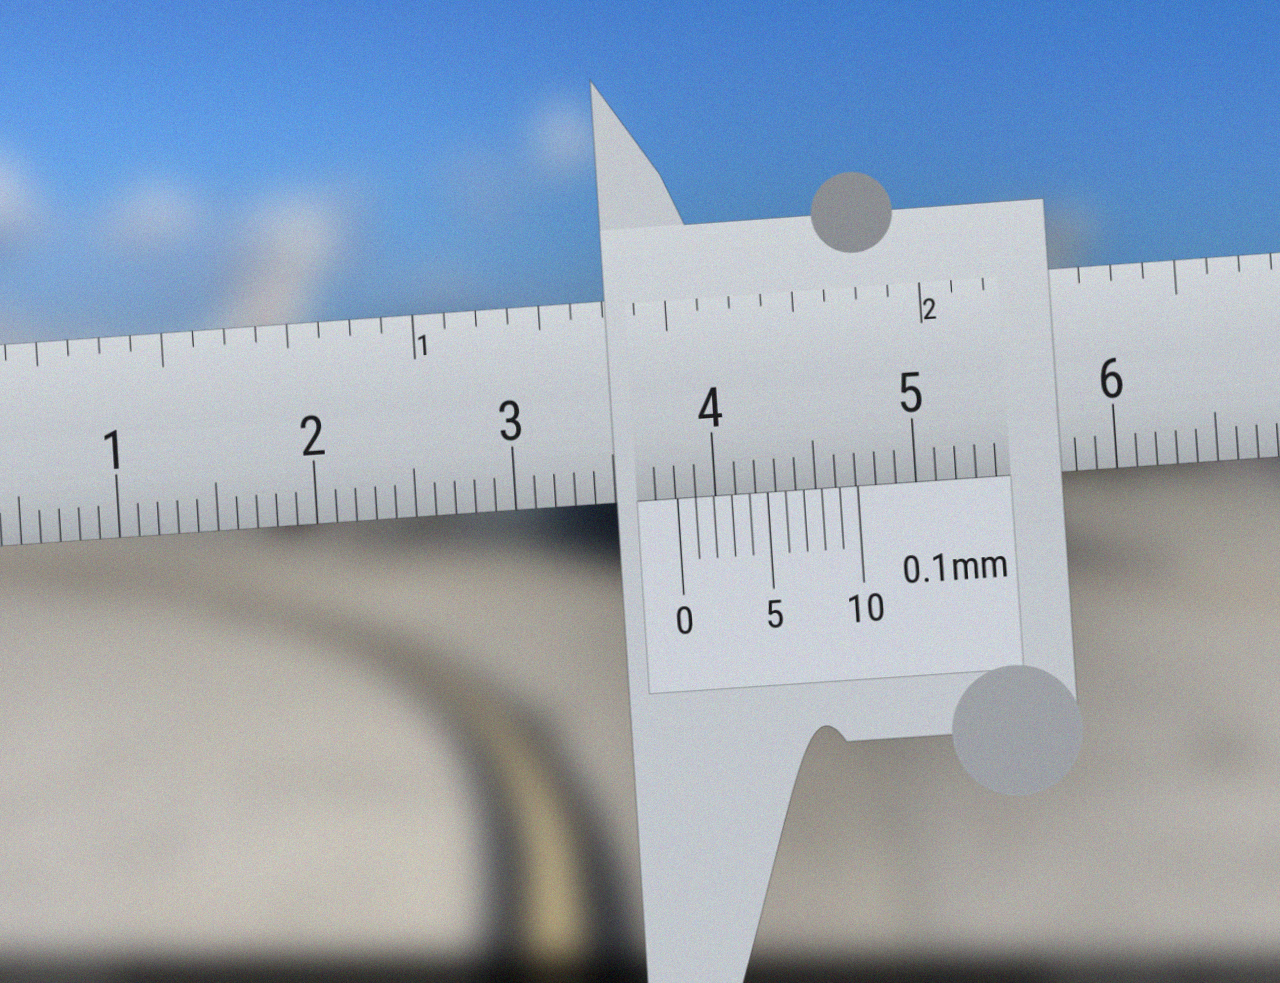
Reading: {"value": 38.1, "unit": "mm"}
